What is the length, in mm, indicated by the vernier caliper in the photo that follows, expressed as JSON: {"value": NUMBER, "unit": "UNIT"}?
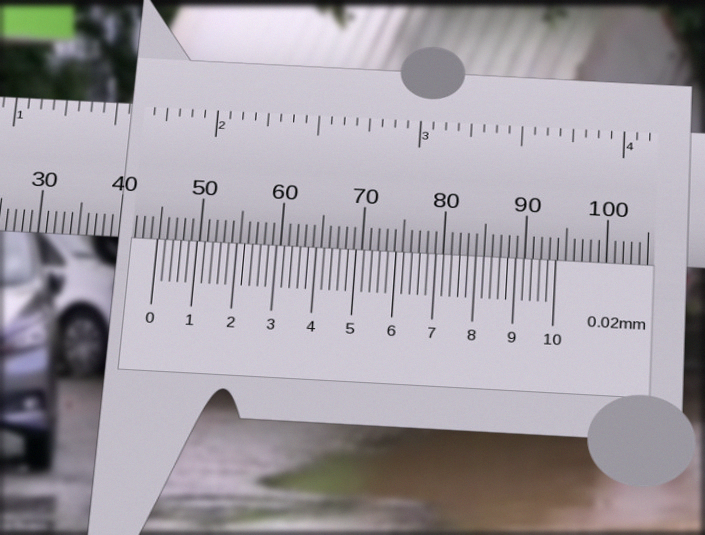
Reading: {"value": 44.8, "unit": "mm"}
